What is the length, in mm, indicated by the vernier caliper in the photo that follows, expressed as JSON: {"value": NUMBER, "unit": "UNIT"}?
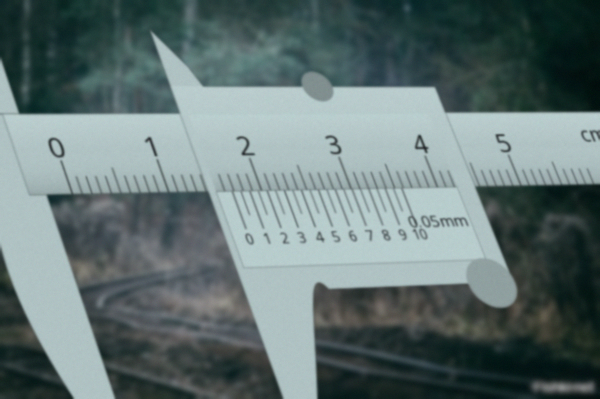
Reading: {"value": 16.8, "unit": "mm"}
